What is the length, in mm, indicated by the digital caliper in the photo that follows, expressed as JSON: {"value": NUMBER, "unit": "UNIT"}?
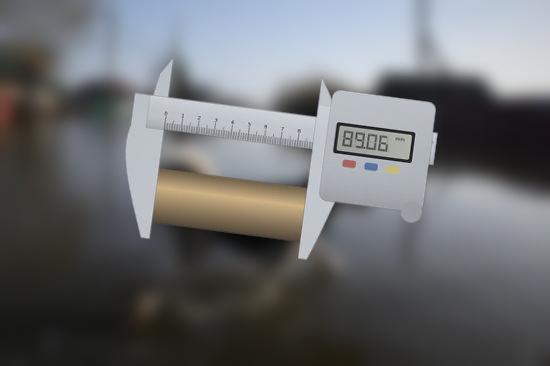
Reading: {"value": 89.06, "unit": "mm"}
